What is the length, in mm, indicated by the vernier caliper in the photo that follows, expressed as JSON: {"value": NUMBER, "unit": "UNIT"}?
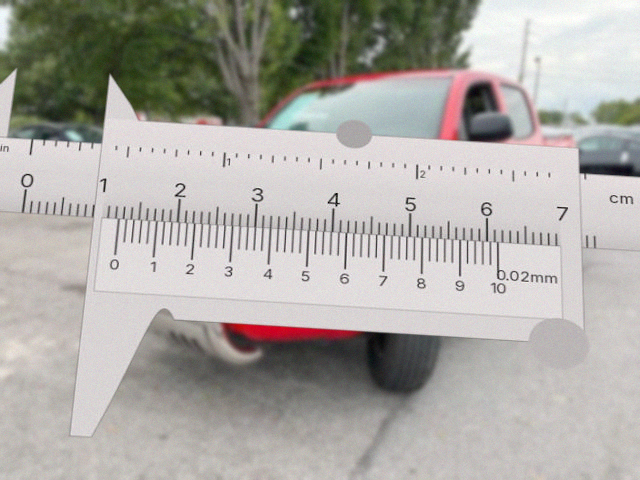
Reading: {"value": 12.4, "unit": "mm"}
